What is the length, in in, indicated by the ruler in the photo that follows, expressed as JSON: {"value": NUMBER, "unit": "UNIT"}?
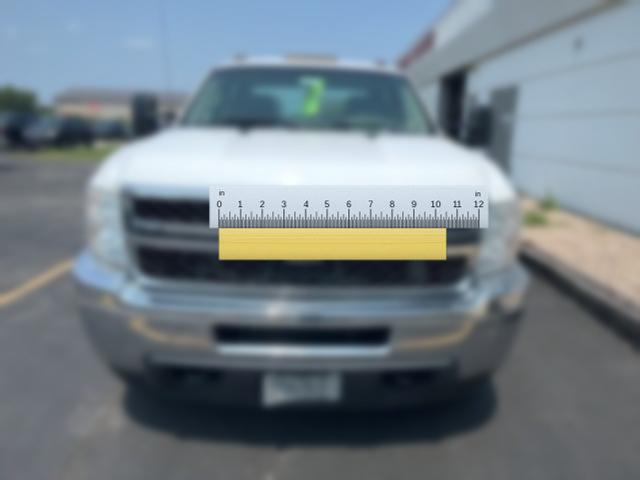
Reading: {"value": 10.5, "unit": "in"}
